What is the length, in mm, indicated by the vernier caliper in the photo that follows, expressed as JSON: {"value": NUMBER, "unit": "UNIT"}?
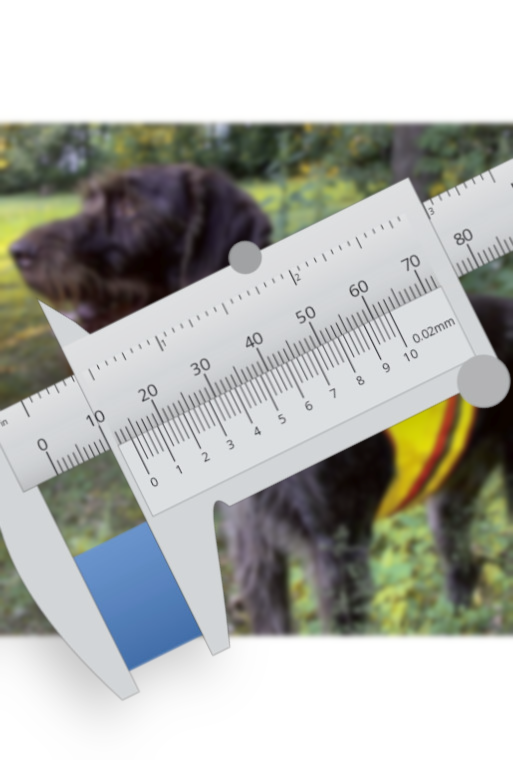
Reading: {"value": 14.0, "unit": "mm"}
